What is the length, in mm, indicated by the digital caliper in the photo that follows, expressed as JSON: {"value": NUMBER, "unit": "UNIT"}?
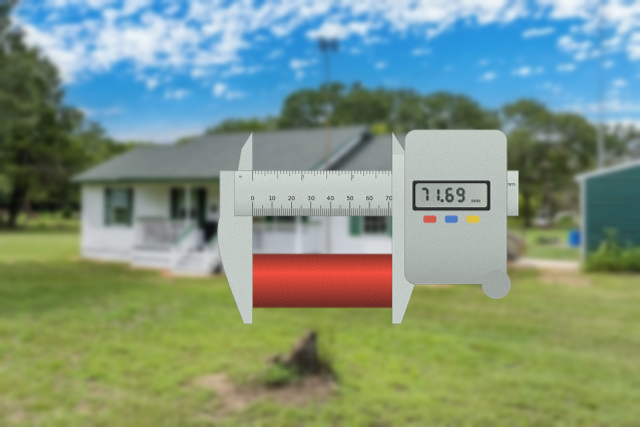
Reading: {"value": 71.69, "unit": "mm"}
